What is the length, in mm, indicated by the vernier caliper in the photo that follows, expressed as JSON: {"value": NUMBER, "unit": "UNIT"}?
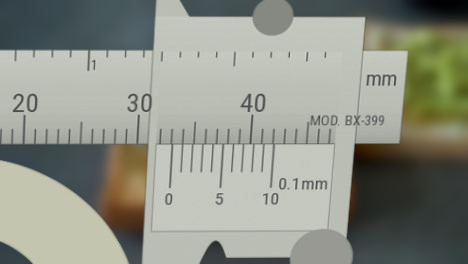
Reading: {"value": 33.1, "unit": "mm"}
